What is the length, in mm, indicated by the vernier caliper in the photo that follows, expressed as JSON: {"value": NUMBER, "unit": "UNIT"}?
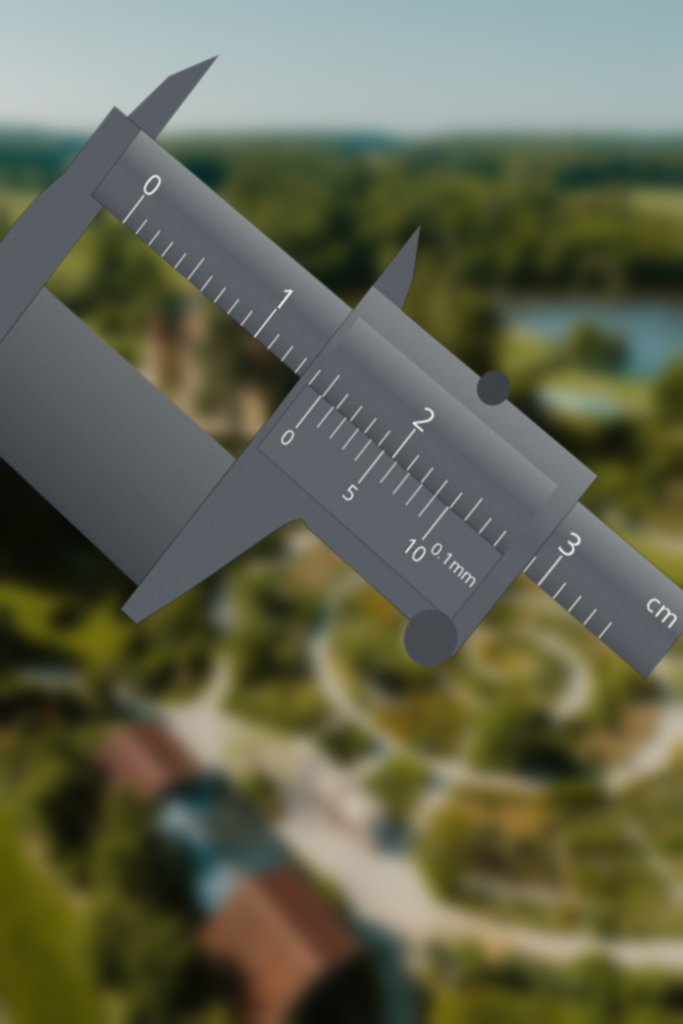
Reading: {"value": 14.9, "unit": "mm"}
